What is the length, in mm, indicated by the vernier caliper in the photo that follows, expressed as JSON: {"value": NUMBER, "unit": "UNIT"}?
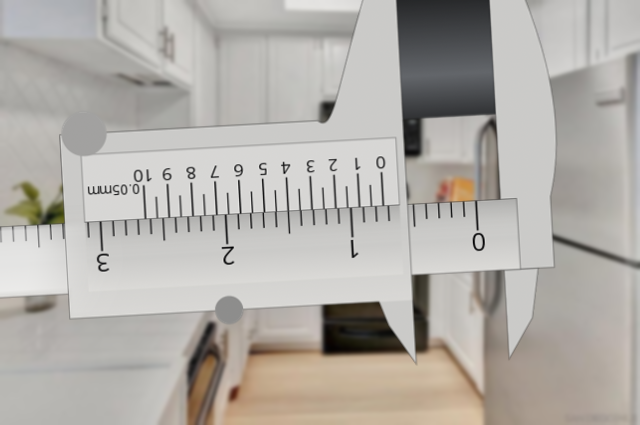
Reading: {"value": 7.4, "unit": "mm"}
